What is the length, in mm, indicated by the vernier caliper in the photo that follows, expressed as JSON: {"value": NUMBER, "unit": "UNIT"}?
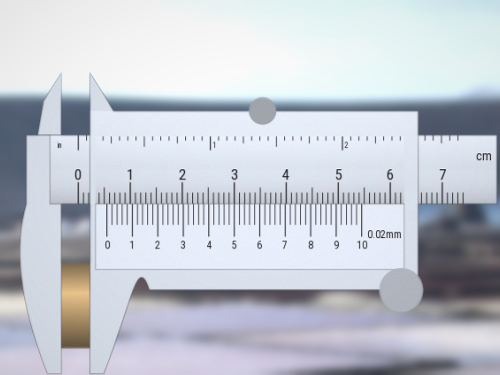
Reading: {"value": 5.5, "unit": "mm"}
